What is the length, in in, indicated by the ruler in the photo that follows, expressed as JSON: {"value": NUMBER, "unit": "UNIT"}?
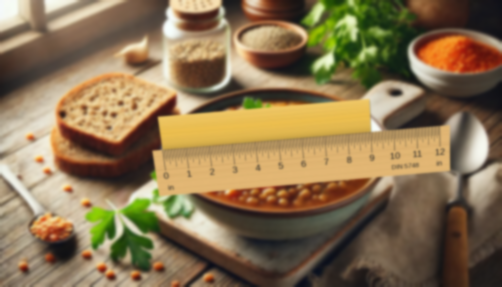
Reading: {"value": 9, "unit": "in"}
